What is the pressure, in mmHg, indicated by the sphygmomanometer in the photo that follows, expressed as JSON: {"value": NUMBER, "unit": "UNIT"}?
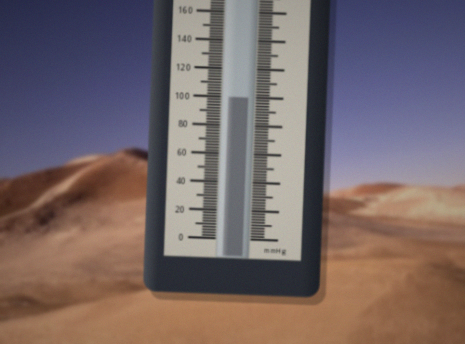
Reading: {"value": 100, "unit": "mmHg"}
